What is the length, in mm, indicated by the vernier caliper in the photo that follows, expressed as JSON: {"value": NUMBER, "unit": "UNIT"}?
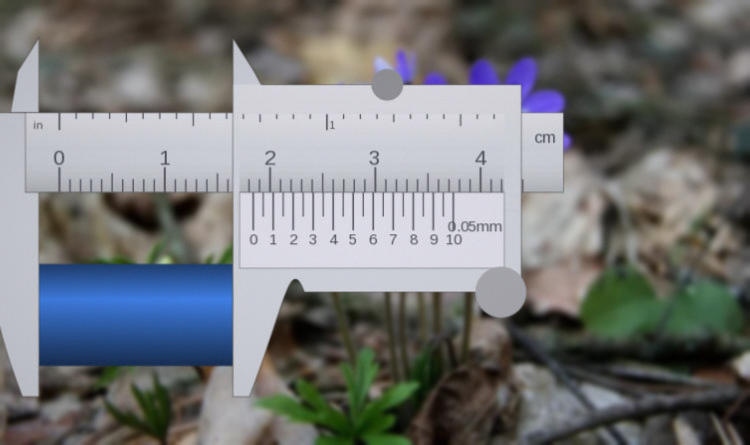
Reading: {"value": 18.4, "unit": "mm"}
